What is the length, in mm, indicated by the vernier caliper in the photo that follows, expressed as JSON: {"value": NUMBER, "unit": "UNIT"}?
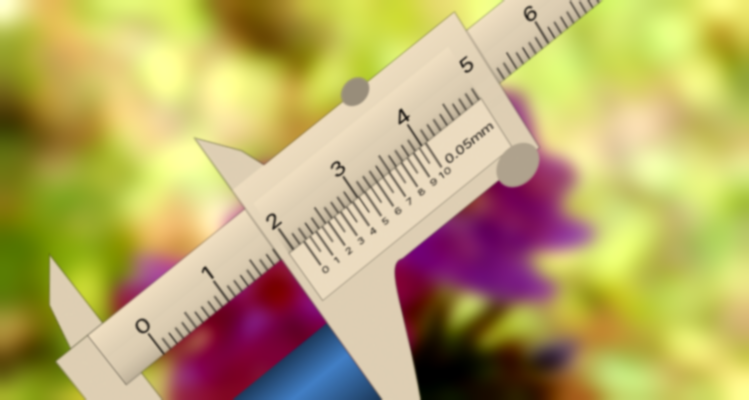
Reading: {"value": 21.6, "unit": "mm"}
